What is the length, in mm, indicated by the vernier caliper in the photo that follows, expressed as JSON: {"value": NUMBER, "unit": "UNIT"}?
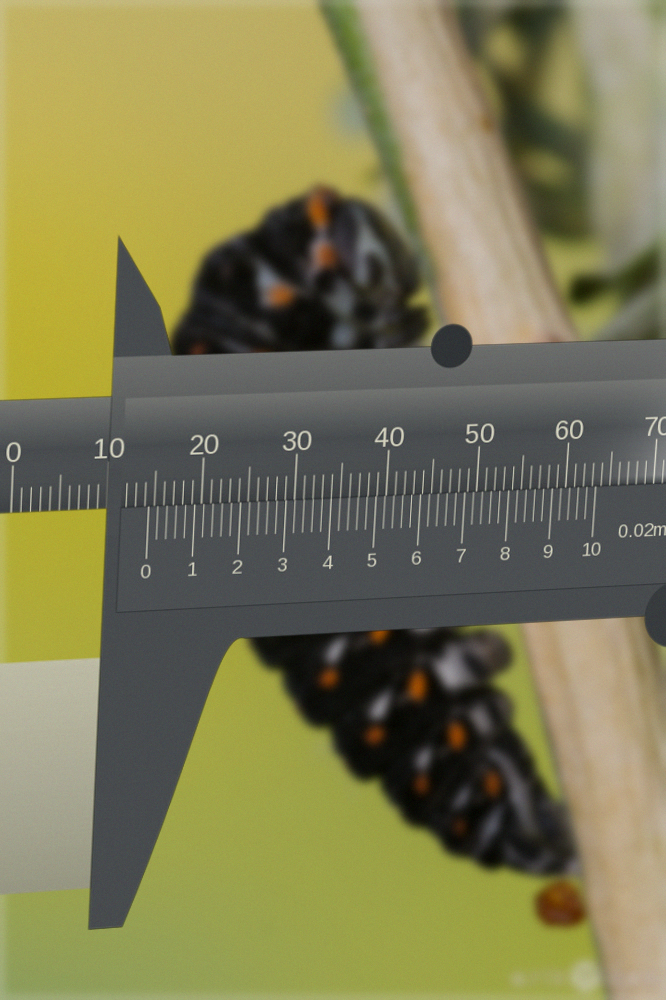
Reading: {"value": 14.4, "unit": "mm"}
